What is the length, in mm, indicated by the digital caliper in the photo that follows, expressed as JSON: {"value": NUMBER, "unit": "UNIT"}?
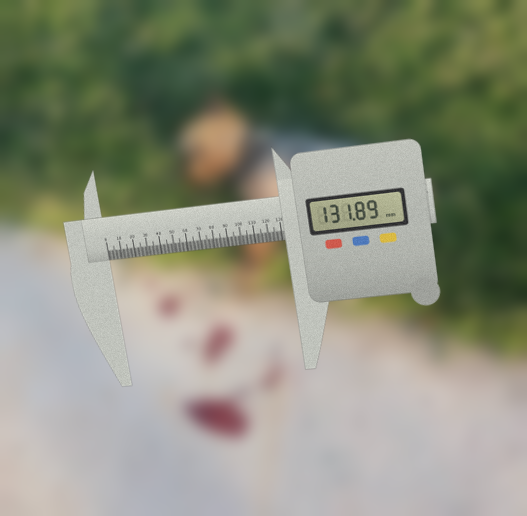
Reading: {"value": 131.89, "unit": "mm"}
